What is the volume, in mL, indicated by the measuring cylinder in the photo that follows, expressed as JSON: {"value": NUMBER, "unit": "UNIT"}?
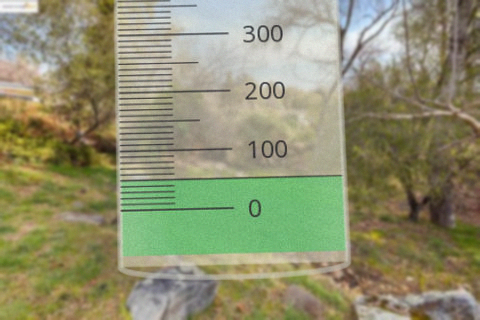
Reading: {"value": 50, "unit": "mL"}
